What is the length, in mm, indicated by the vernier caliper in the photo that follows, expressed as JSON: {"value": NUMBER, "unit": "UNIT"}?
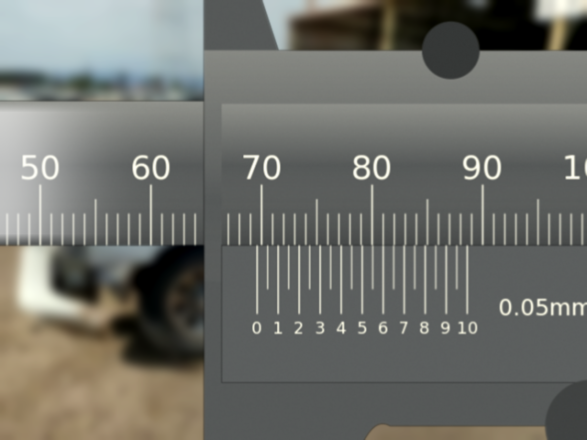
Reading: {"value": 69.6, "unit": "mm"}
